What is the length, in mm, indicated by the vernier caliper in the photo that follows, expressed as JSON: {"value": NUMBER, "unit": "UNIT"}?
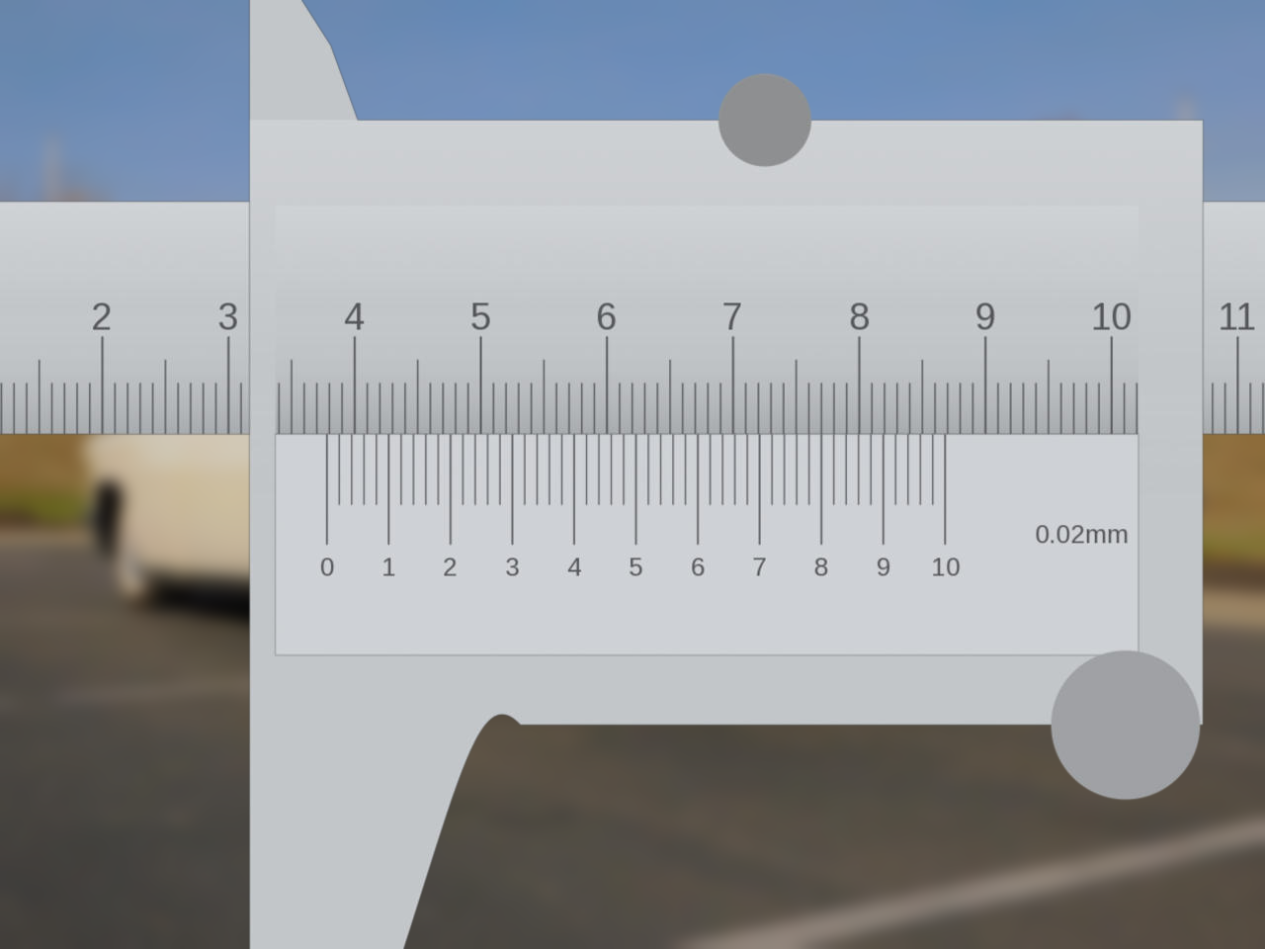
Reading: {"value": 37.8, "unit": "mm"}
